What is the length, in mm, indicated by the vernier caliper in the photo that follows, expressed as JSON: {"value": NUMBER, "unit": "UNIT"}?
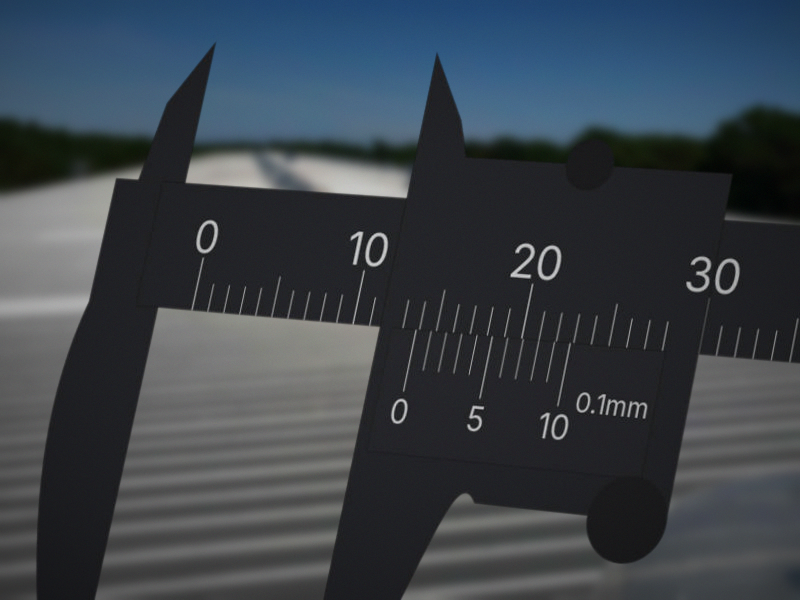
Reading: {"value": 13.8, "unit": "mm"}
